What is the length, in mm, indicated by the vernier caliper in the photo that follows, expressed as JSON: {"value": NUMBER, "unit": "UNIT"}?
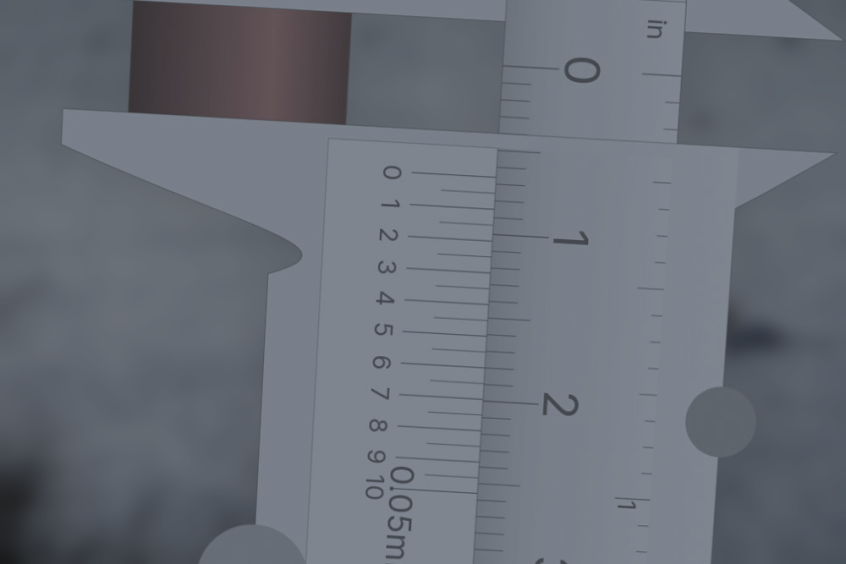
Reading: {"value": 6.6, "unit": "mm"}
